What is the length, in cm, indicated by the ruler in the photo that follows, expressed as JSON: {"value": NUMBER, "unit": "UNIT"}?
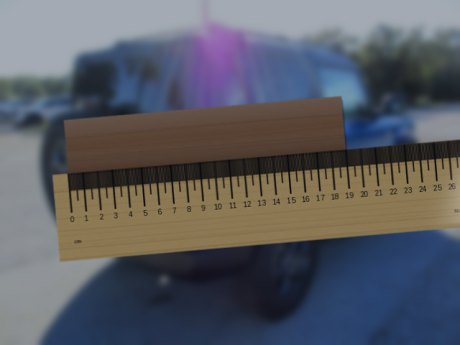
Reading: {"value": 19, "unit": "cm"}
